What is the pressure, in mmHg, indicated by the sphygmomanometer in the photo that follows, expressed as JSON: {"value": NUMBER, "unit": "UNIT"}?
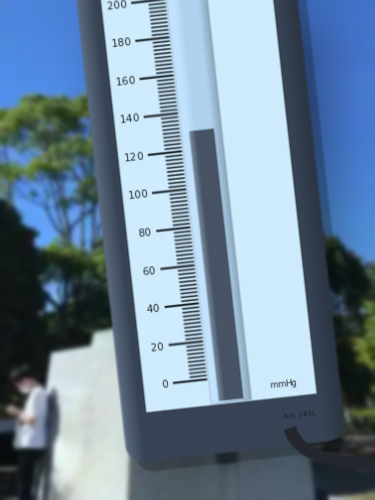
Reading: {"value": 130, "unit": "mmHg"}
